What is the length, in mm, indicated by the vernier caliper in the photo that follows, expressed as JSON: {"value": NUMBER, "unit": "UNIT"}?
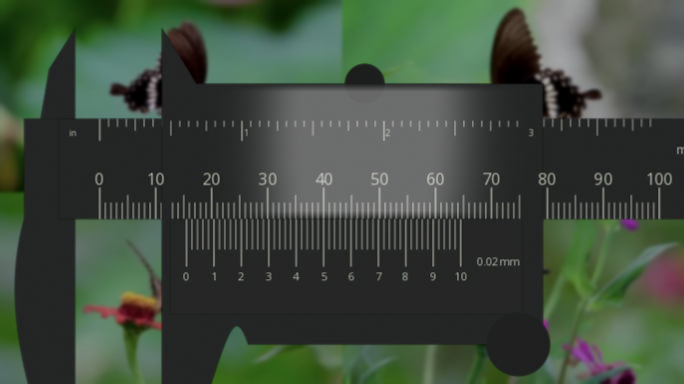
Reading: {"value": 15.5, "unit": "mm"}
